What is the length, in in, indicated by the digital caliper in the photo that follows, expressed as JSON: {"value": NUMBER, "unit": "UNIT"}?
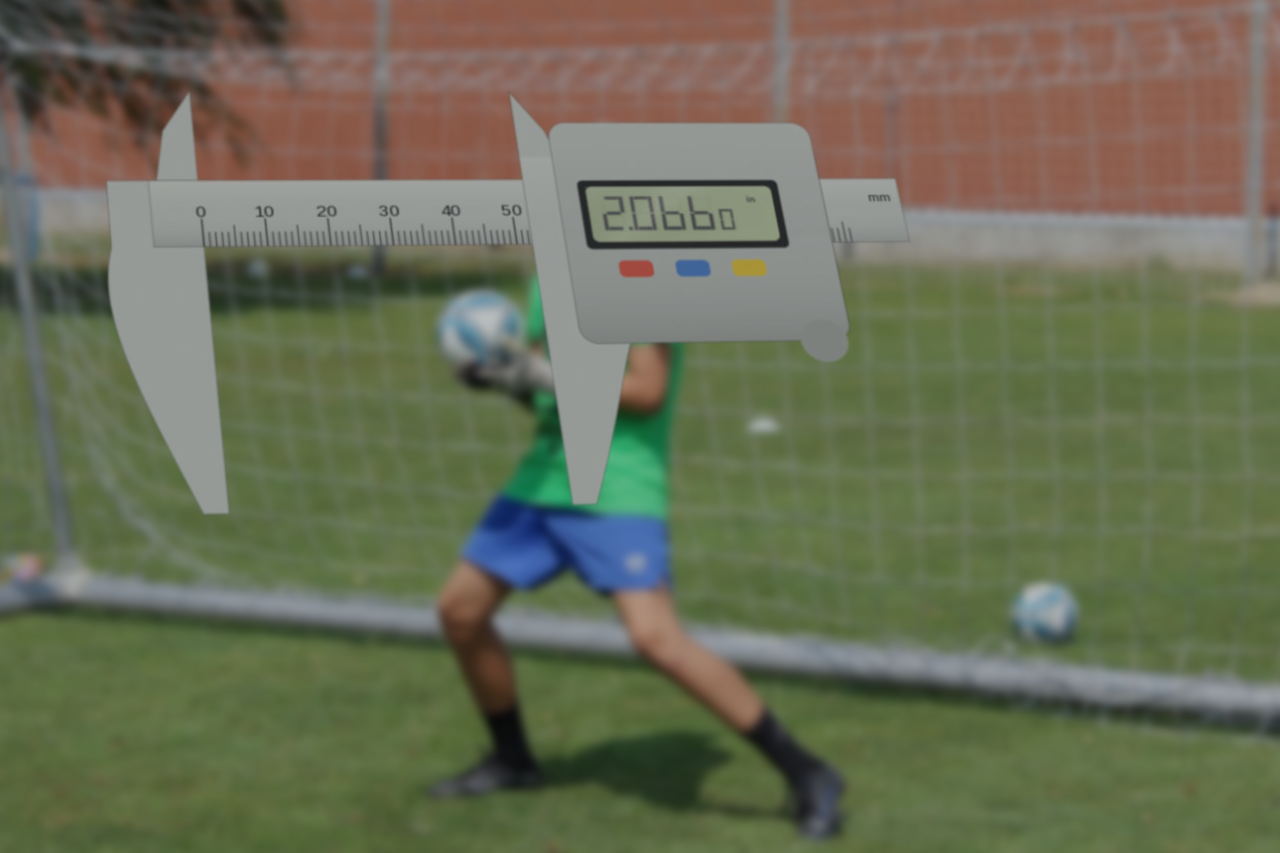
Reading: {"value": 2.0660, "unit": "in"}
